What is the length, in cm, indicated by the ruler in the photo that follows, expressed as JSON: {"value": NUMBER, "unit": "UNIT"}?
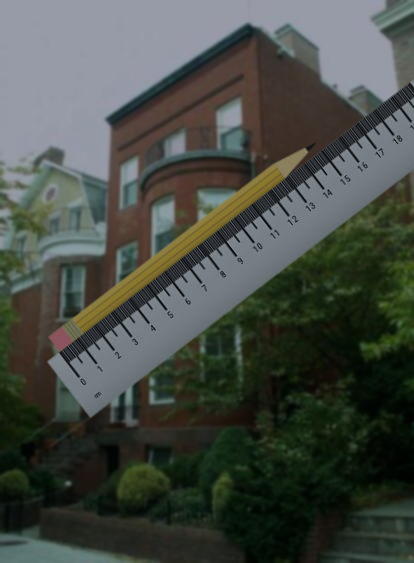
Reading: {"value": 15, "unit": "cm"}
